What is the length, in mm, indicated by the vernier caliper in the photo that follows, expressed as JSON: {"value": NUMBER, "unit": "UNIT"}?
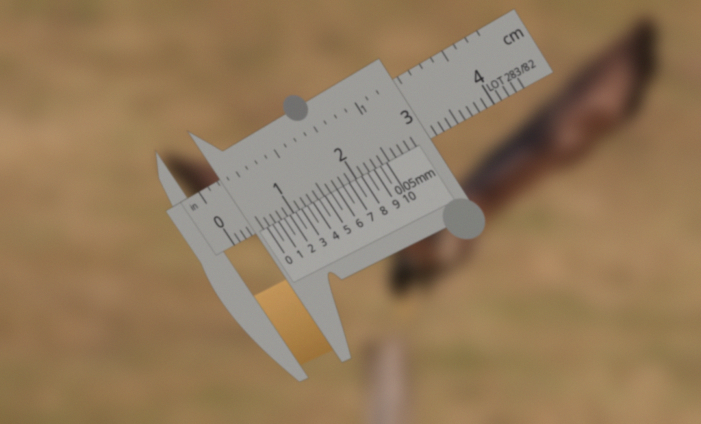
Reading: {"value": 5.6, "unit": "mm"}
